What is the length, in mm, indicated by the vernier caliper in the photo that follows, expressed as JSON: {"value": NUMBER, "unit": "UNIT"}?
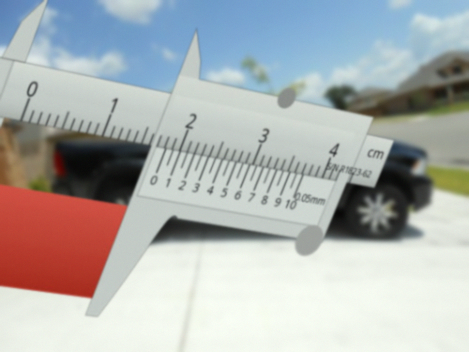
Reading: {"value": 18.2, "unit": "mm"}
